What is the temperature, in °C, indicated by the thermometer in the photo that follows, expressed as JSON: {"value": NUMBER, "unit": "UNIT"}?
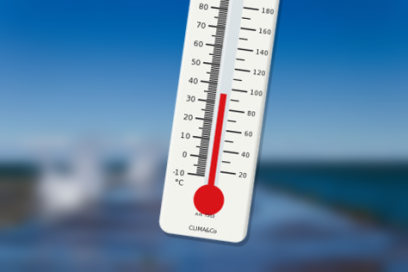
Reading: {"value": 35, "unit": "°C"}
